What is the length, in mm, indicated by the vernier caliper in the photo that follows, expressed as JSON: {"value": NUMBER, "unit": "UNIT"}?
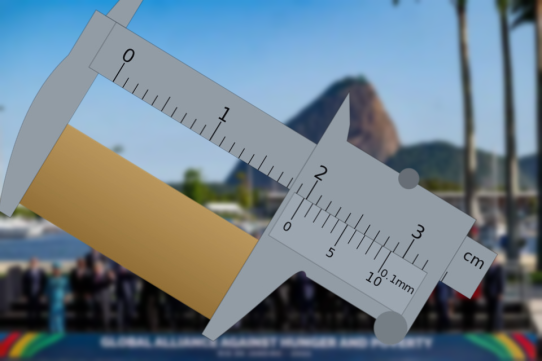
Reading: {"value": 19.8, "unit": "mm"}
